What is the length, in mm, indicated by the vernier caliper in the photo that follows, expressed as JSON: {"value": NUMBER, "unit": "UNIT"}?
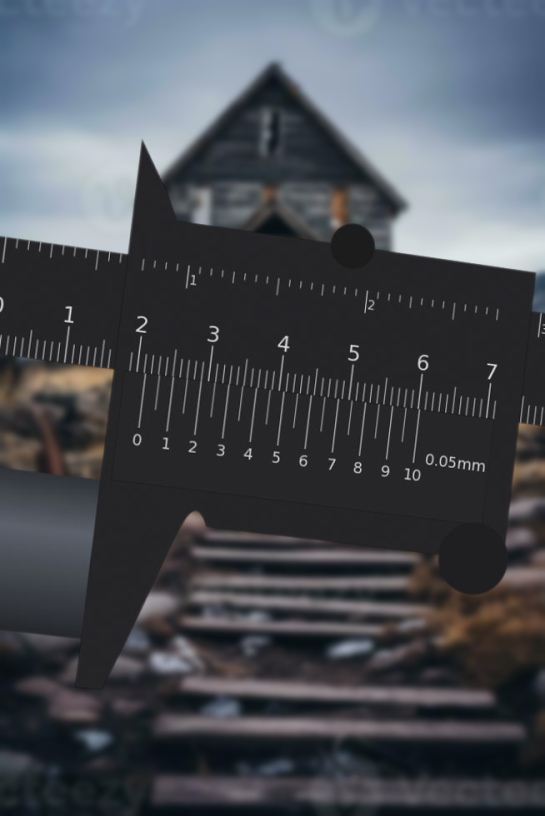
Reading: {"value": 21.2, "unit": "mm"}
